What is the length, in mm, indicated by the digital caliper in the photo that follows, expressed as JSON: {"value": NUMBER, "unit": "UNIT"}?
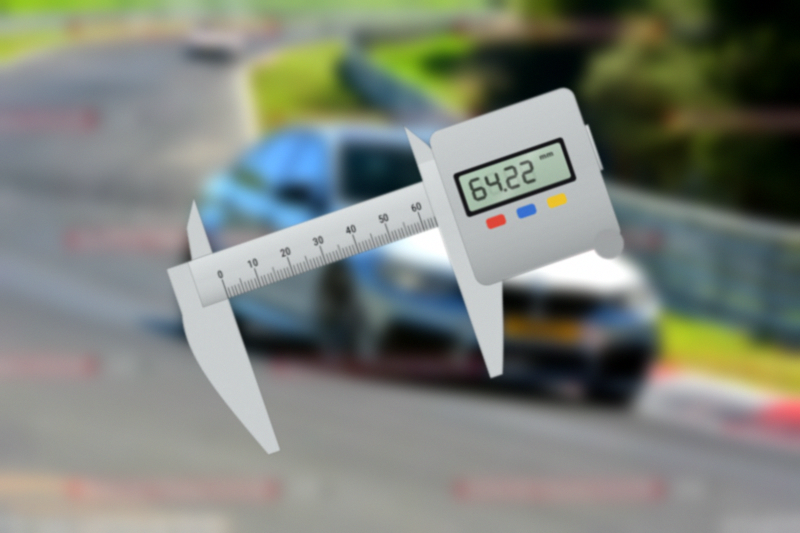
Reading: {"value": 64.22, "unit": "mm"}
